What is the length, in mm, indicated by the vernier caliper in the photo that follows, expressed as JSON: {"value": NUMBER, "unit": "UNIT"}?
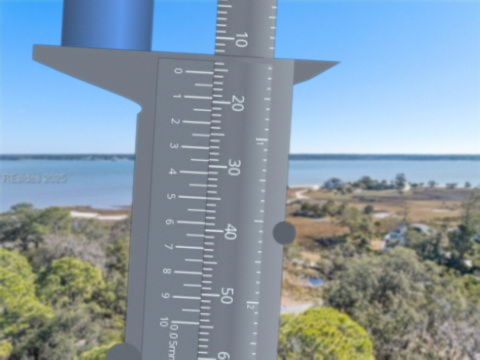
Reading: {"value": 15.5, "unit": "mm"}
